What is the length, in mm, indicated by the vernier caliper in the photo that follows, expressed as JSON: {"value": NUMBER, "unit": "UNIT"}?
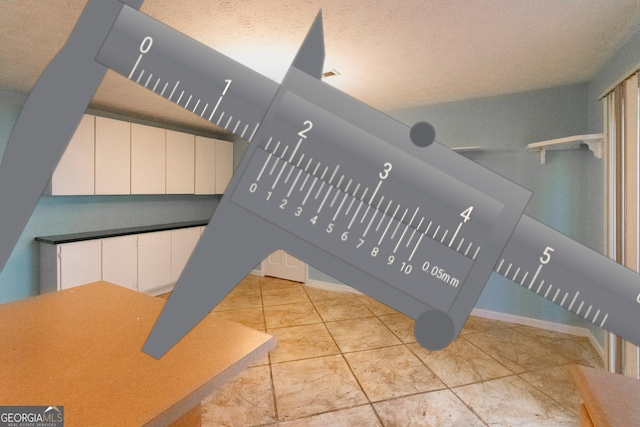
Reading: {"value": 17.8, "unit": "mm"}
